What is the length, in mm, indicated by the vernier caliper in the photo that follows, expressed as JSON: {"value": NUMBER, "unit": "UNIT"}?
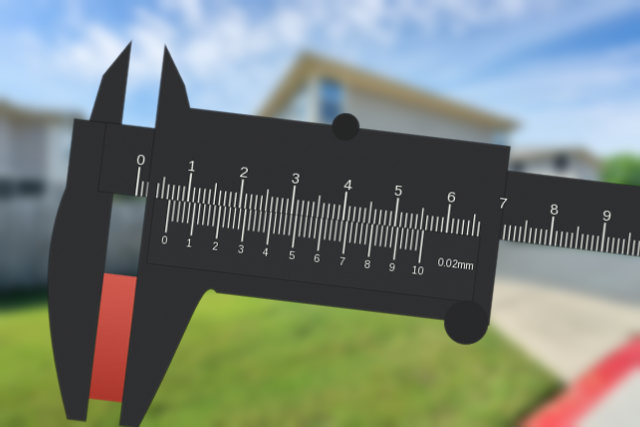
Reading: {"value": 6.5, "unit": "mm"}
